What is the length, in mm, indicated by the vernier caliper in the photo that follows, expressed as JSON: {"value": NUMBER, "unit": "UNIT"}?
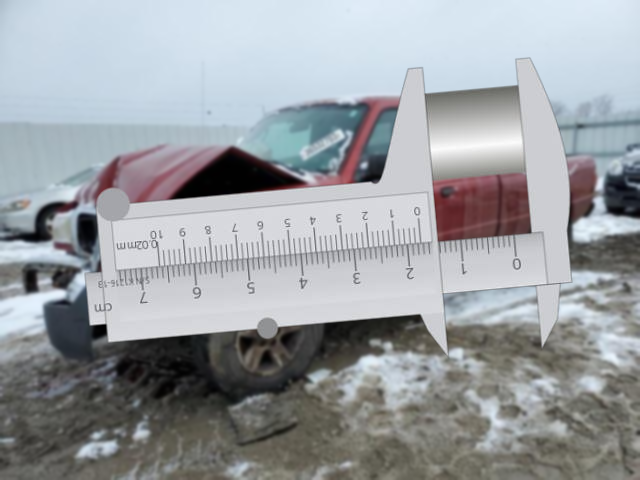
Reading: {"value": 17.5, "unit": "mm"}
